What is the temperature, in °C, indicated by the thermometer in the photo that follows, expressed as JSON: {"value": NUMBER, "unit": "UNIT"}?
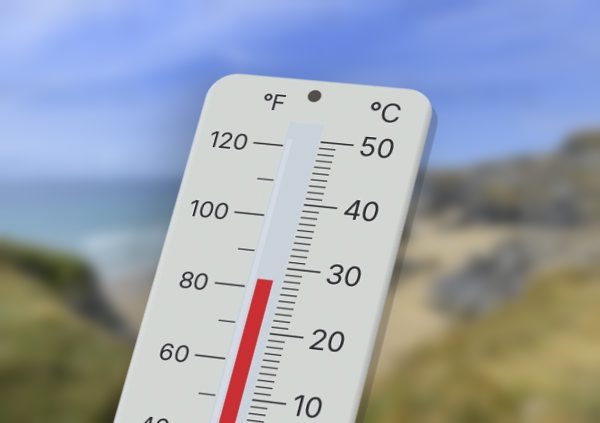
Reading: {"value": 28, "unit": "°C"}
